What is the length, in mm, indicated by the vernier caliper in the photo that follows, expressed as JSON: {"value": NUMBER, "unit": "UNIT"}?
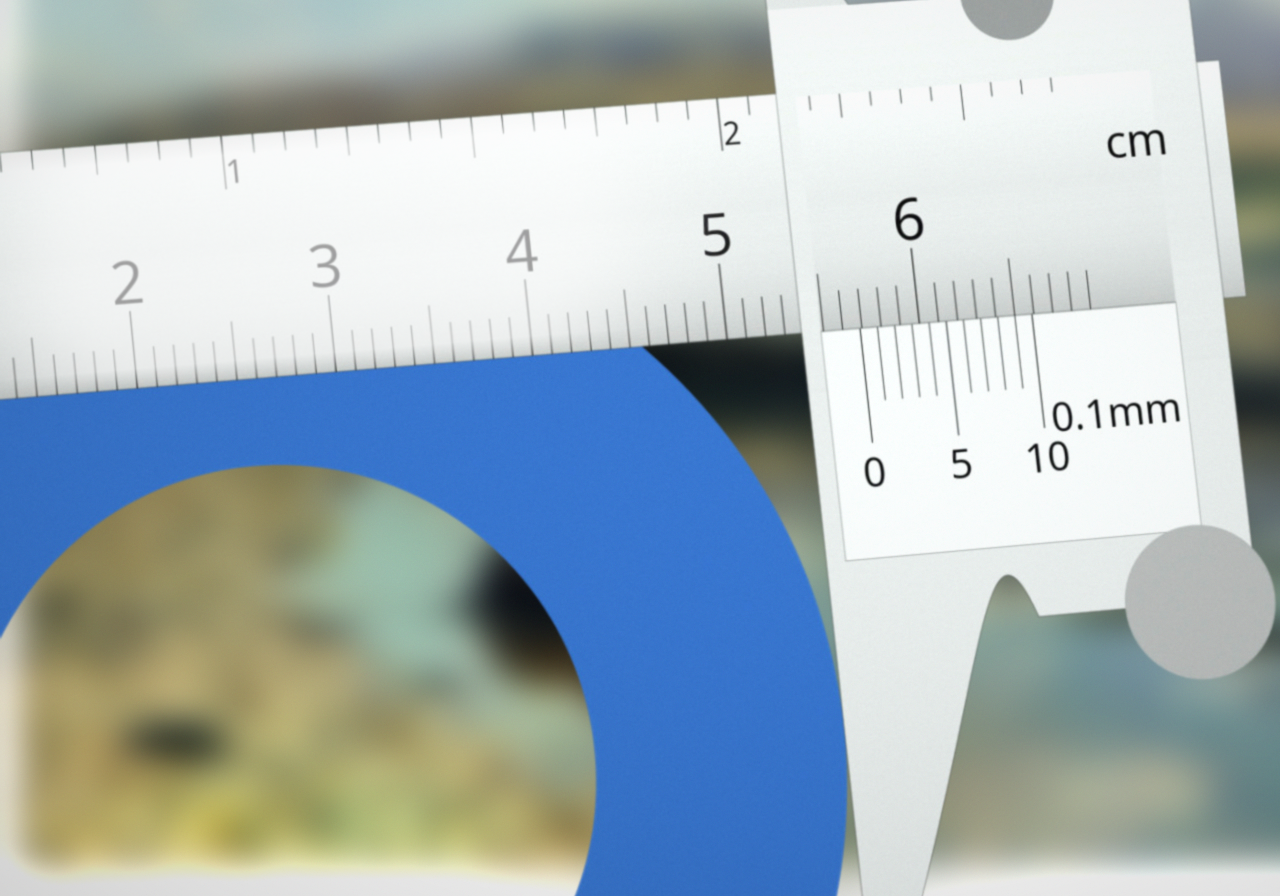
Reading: {"value": 56.9, "unit": "mm"}
